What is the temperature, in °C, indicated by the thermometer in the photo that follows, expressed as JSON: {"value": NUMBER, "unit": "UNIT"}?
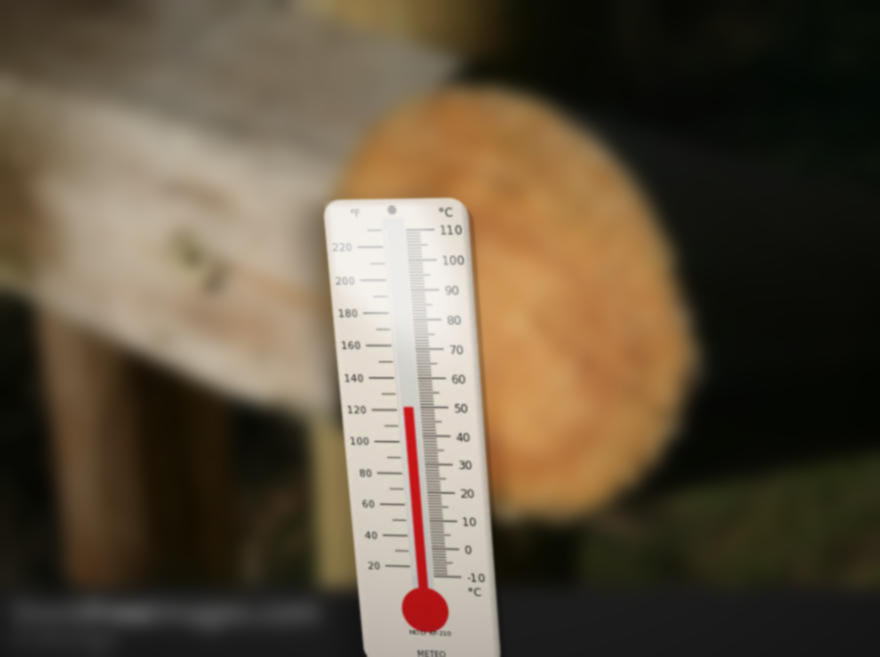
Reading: {"value": 50, "unit": "°C"}
